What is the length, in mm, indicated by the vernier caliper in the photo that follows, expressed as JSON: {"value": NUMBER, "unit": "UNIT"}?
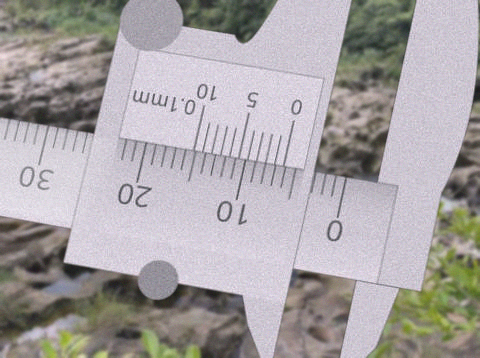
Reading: {"value": 6.2, "unit": "mm"}
